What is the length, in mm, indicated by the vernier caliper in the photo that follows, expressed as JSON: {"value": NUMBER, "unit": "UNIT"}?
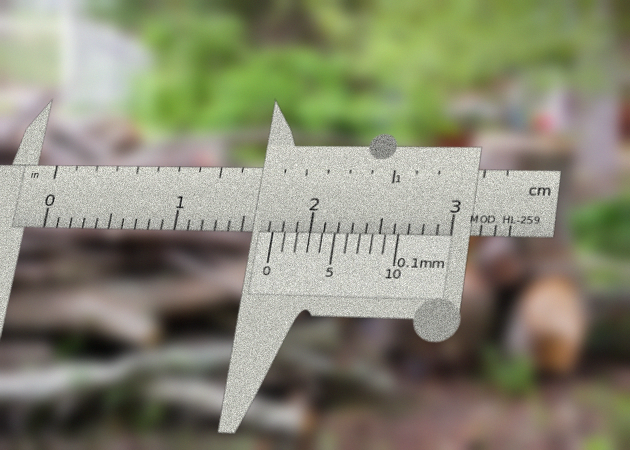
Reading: {"value": 17.3, "unit": "mm"}
